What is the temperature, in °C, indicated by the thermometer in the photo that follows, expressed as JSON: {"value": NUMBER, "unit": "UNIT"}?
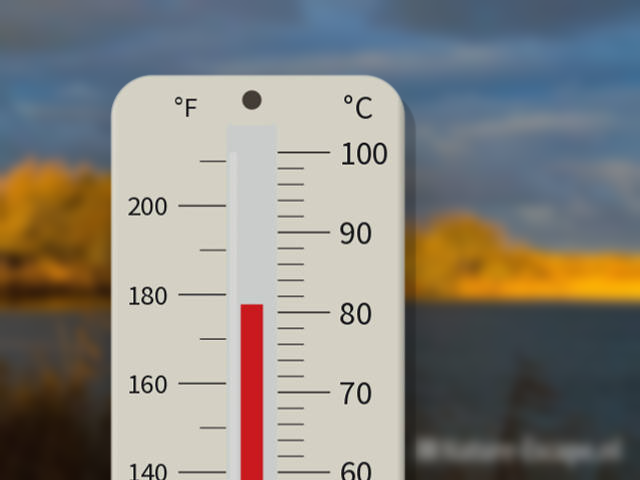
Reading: {"value": 81, "unit": "°C"}
